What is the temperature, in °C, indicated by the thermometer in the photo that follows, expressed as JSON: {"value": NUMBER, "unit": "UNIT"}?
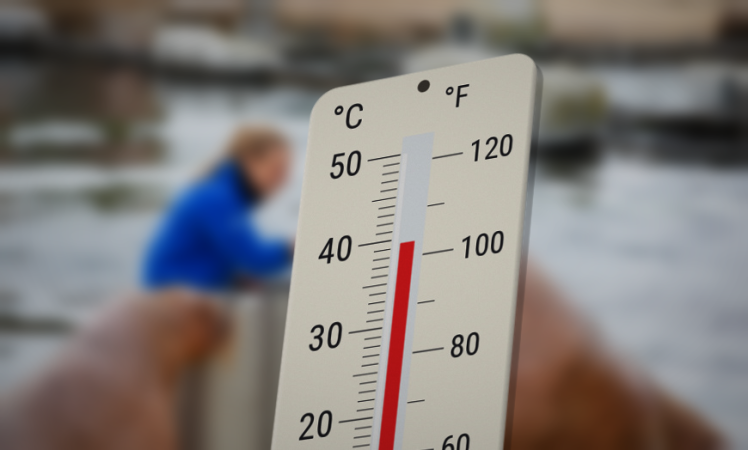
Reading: {"value": 39.5, "unit": "°C"}
